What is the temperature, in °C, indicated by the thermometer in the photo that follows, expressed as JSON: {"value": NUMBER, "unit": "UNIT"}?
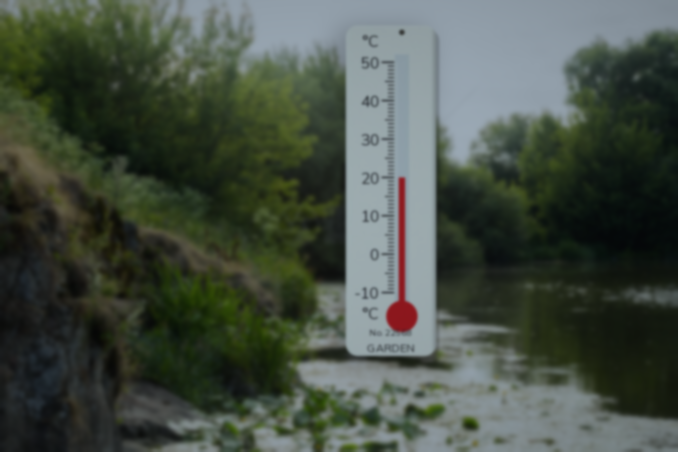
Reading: {"value": 20, "unit": "°C"}
